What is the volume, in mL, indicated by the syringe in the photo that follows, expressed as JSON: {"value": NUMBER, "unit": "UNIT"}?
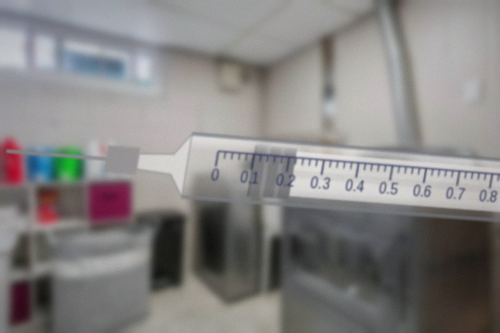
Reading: {"value": 0.1, "unit": "mL"}
